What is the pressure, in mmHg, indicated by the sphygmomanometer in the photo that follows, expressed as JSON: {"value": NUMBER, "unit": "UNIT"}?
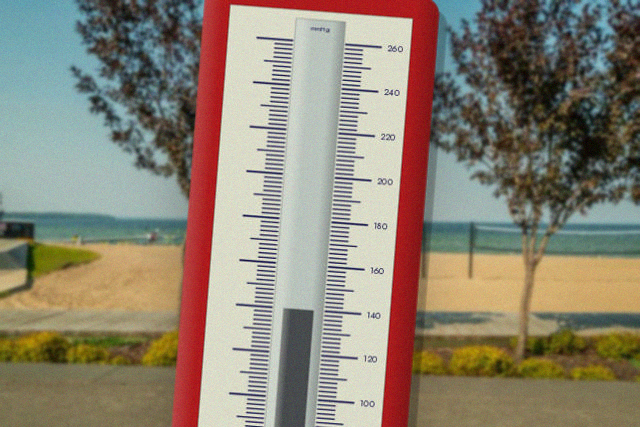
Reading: {"value": 140, "unit": "mmHg"}
